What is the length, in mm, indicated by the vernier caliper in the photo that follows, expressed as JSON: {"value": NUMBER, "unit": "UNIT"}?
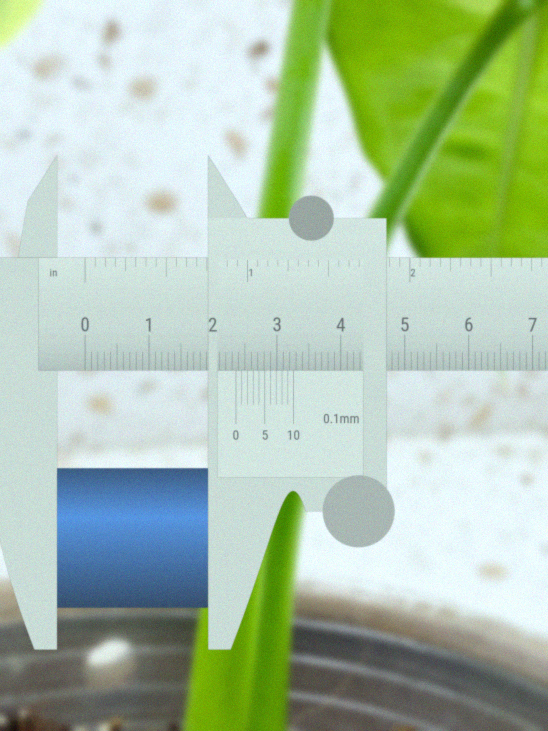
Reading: {"value": 23.6, "unit": "mm"}
